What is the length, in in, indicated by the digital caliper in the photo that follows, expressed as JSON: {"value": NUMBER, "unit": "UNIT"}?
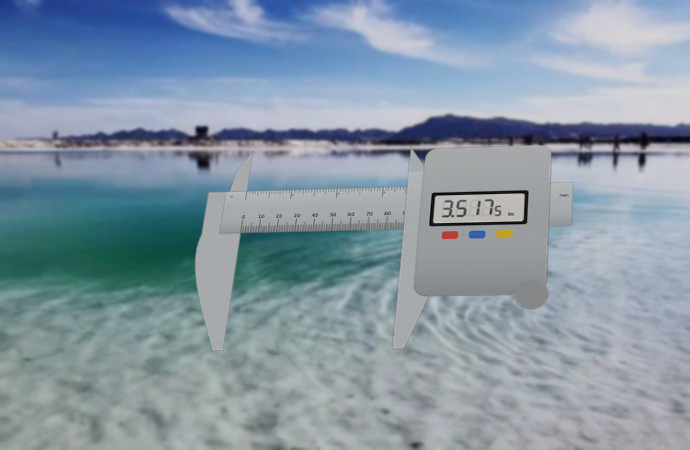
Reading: {"value": 3.5175, "unit": "in"}
